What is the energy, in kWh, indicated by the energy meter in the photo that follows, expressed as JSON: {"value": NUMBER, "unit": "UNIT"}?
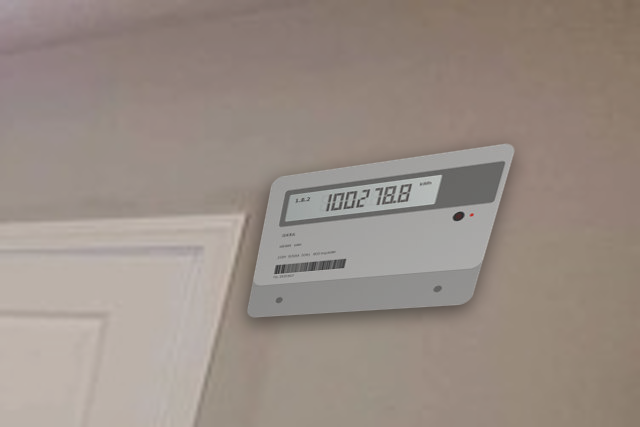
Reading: {"value": 100278.8, "unit": "kWh"}
